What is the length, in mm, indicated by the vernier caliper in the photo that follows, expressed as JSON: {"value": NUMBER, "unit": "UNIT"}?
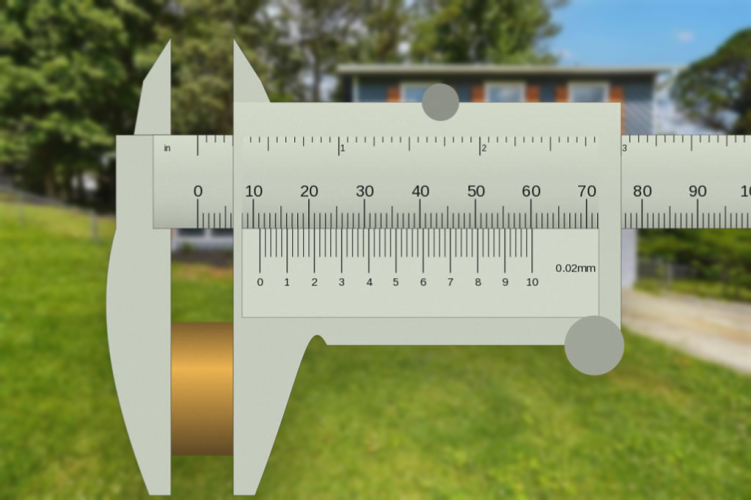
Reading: {"value": 11.2, "unit": "mm"}
